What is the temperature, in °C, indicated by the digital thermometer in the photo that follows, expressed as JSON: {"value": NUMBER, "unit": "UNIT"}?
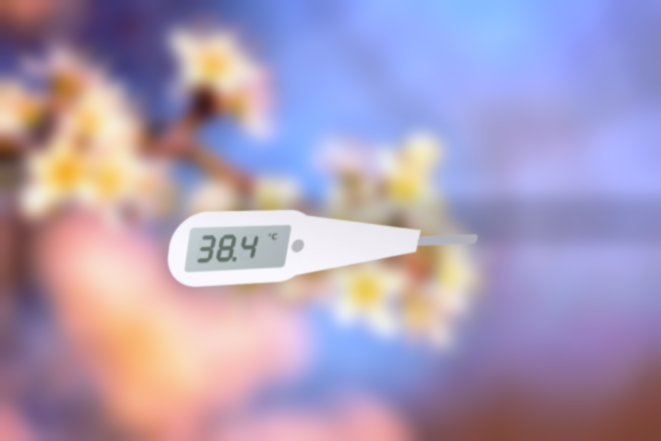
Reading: {"value": 38.4, "unit": "°C"}
